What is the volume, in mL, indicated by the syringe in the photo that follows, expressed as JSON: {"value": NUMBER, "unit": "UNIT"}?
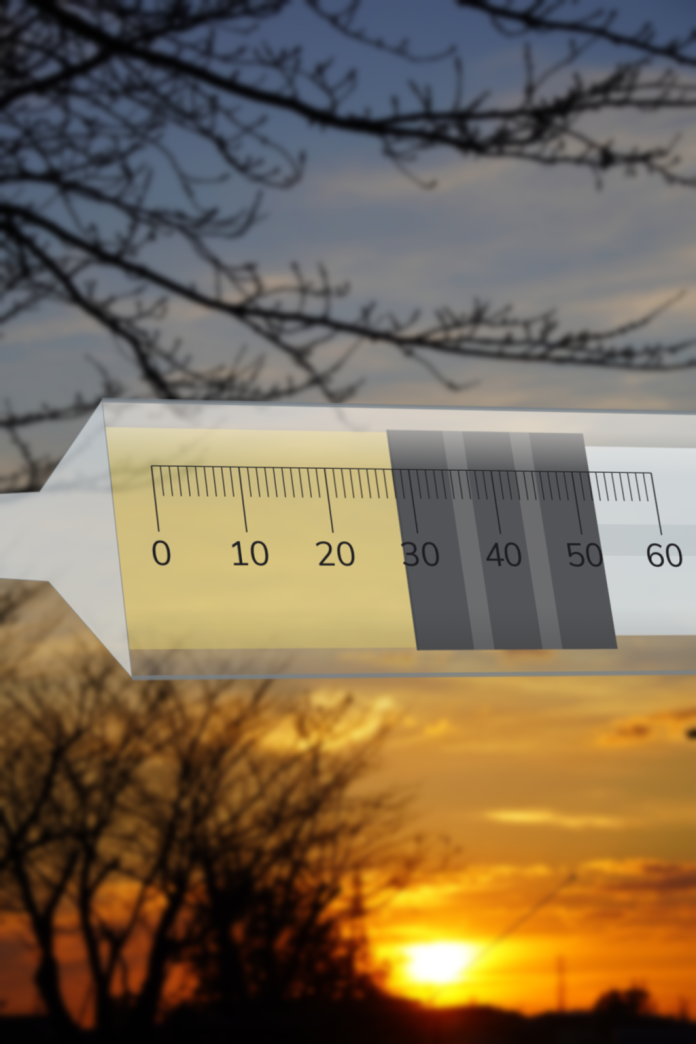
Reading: {"value": 28, "unit": "mL"}
